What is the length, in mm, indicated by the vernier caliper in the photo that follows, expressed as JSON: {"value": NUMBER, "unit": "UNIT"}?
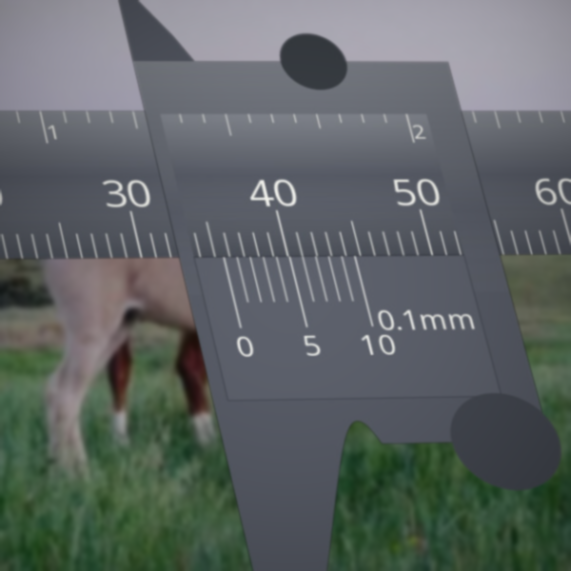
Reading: {"value": 35.6, "unit": "mm"}
